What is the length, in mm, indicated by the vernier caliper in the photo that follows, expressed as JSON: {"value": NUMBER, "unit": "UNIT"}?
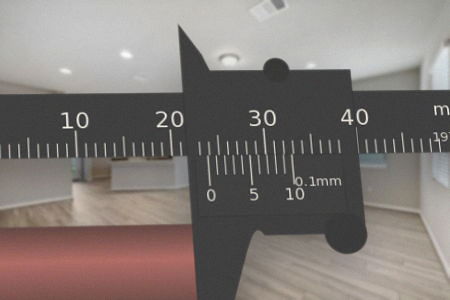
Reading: {"value": 23.8, "unit": "mm"}
